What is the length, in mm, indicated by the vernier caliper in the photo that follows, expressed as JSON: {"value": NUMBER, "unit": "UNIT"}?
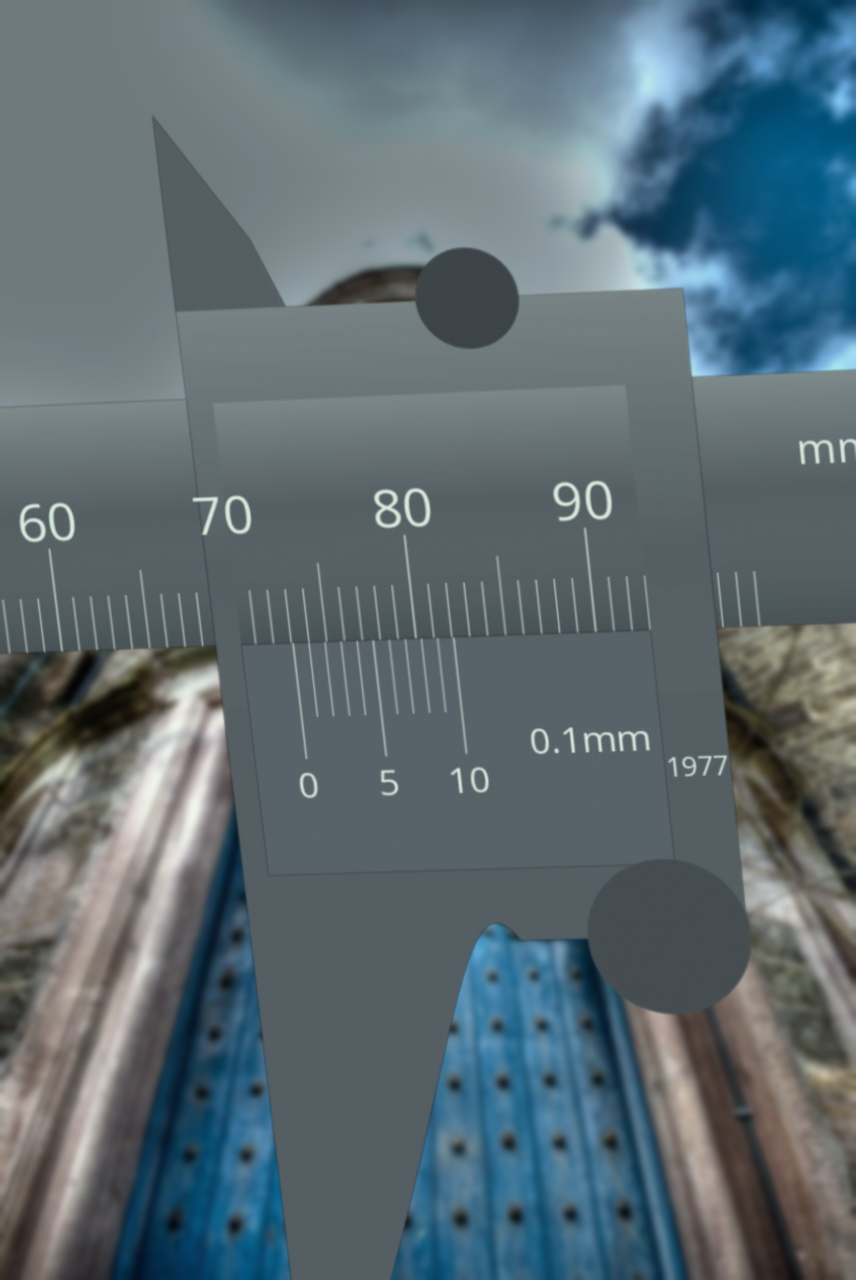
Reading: {"value": 73.1, "unit": "mm"}
